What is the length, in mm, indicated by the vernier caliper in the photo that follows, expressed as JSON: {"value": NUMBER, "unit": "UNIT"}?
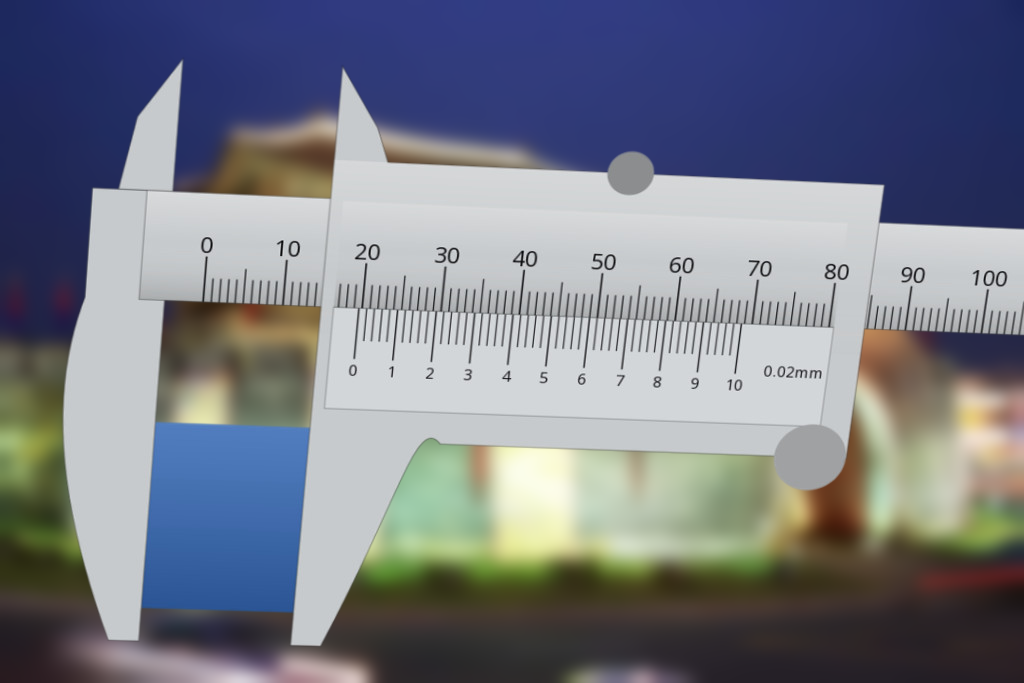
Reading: {"value": 19.6, "unit": "mm"}
